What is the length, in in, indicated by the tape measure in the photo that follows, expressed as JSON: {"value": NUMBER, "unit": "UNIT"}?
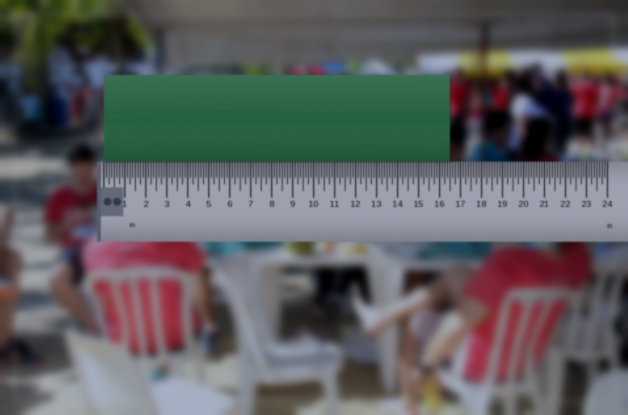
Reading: {"value": 16.5, "unit": "in"}
